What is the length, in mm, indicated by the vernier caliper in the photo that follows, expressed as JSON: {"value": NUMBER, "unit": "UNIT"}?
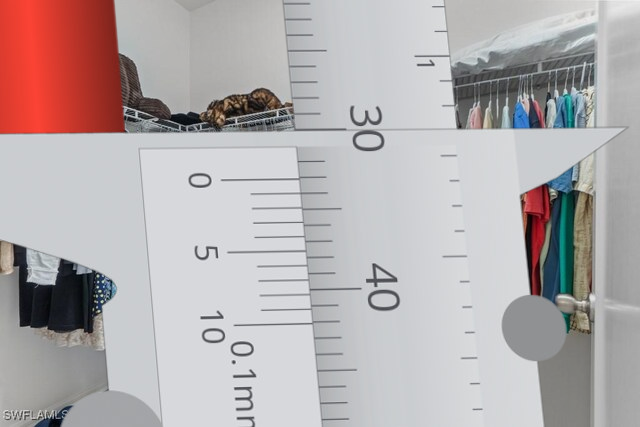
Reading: {"value": 33.1, "unit": "mm"}
